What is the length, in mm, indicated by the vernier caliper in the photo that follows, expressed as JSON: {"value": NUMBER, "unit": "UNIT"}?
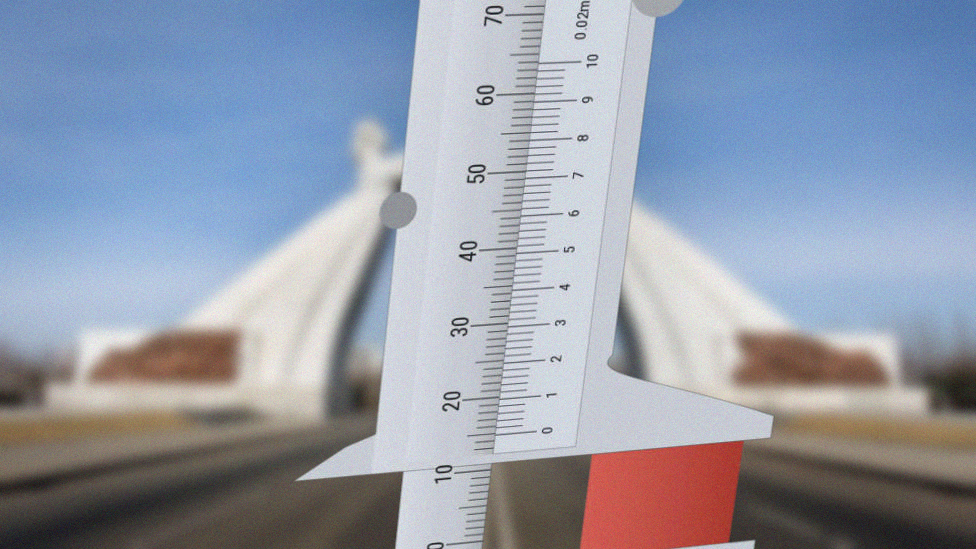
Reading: {"value": 14.8, "unit": "mm"}
